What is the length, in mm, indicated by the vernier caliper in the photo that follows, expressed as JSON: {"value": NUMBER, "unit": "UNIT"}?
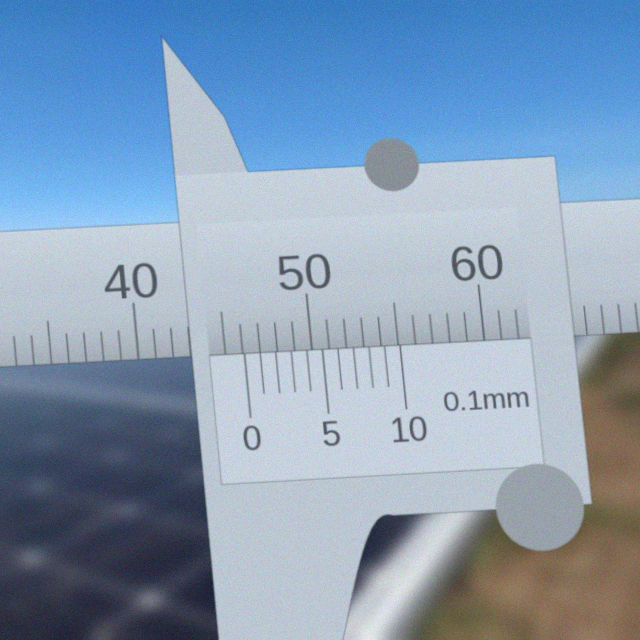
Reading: {"value": 46.1, "unit": "mm"}
